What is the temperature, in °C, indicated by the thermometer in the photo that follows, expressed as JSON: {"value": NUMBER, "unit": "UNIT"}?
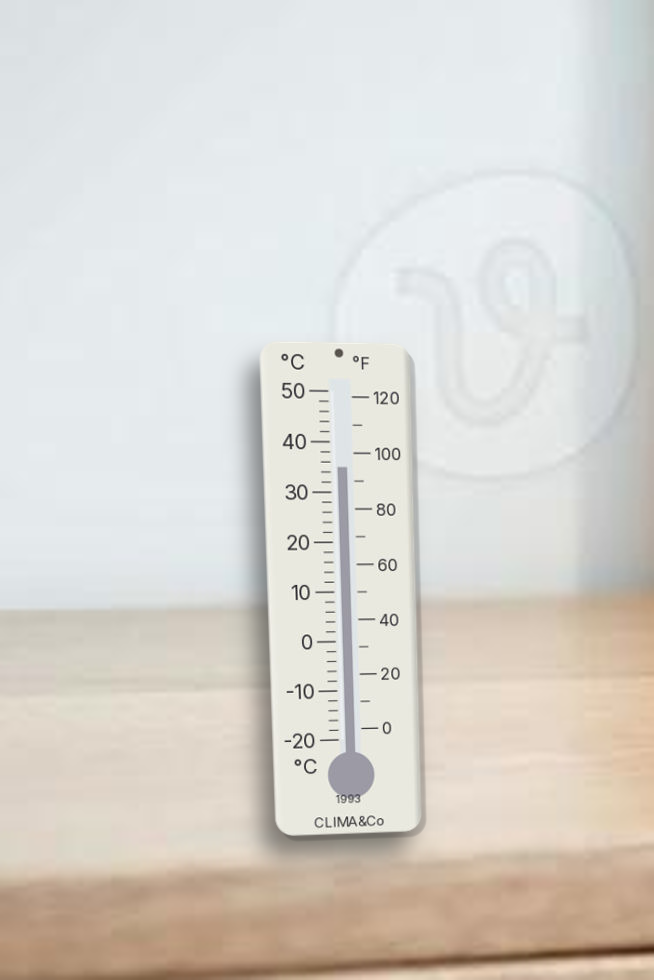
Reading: {"value": 35, "unit": "°C"}
